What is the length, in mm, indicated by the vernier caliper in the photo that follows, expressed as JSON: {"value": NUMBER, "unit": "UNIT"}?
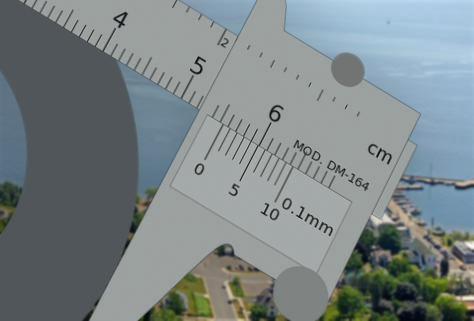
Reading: {"value": 55.4, "unit": "mm"}
